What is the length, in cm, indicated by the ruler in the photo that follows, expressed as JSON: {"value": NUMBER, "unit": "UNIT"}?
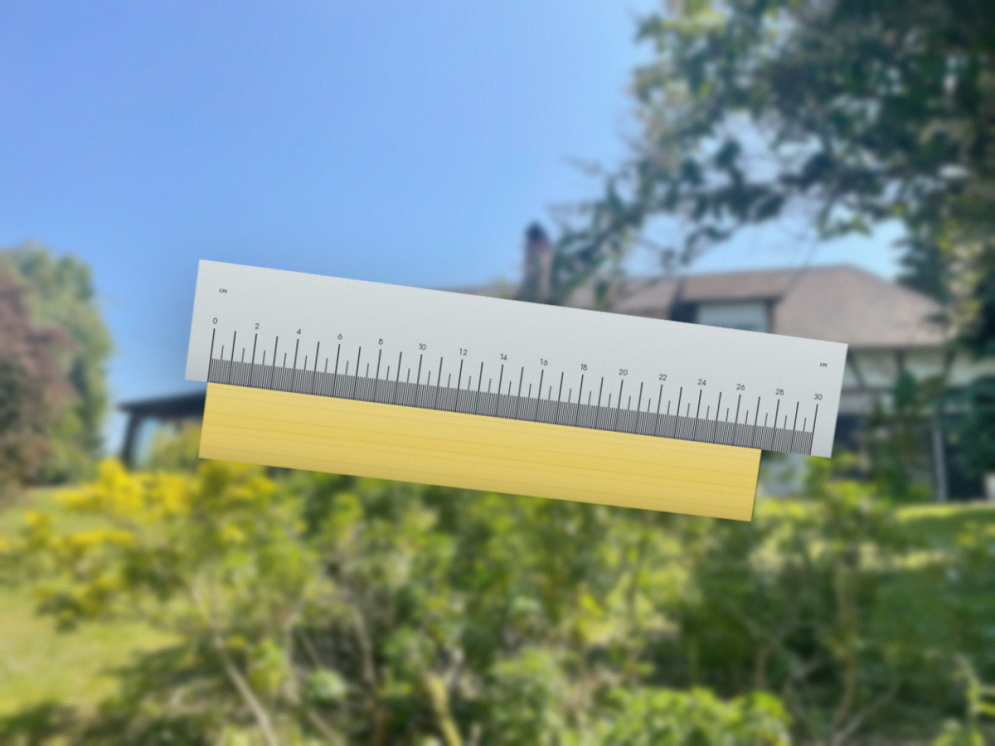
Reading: {"value": 27.5, "unit": "cm"}
